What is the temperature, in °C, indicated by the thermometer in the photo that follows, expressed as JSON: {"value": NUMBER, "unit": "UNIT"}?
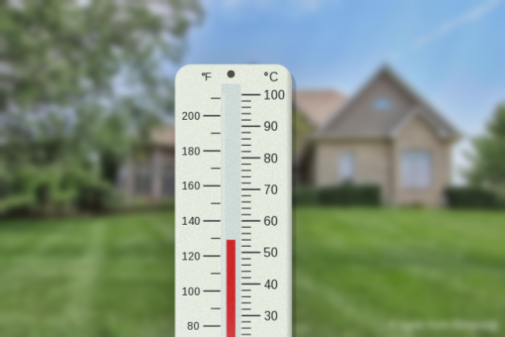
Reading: {"value": 54, "unit": "°C"}
